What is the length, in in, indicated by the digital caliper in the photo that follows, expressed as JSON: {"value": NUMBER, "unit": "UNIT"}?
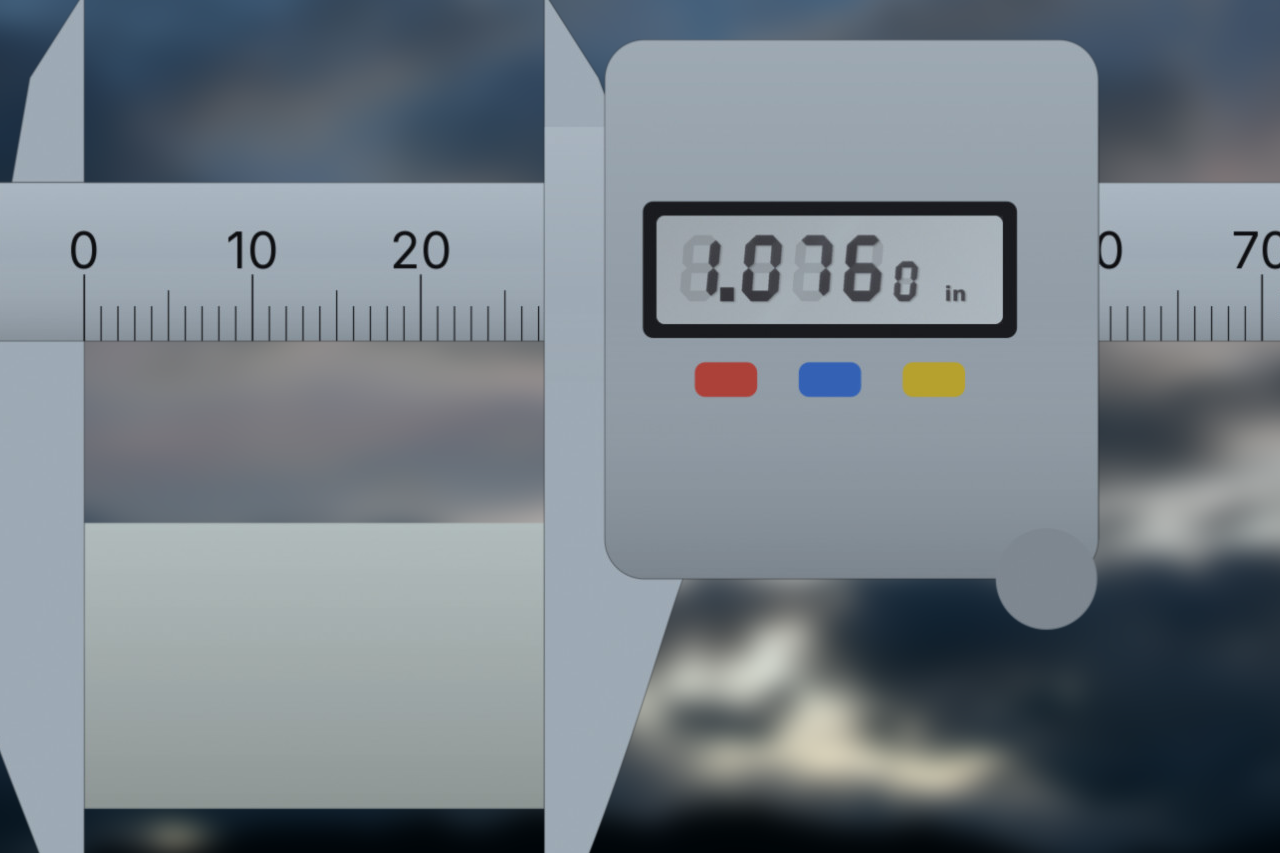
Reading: {"value": 1.0760, "unit": "in"}
